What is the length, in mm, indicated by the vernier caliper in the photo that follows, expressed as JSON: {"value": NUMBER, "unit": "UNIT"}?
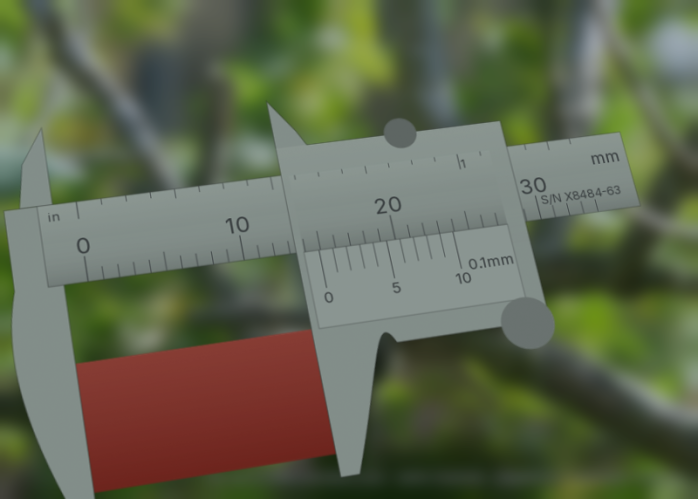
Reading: {"value": 14.9, "unit": "mm"}
